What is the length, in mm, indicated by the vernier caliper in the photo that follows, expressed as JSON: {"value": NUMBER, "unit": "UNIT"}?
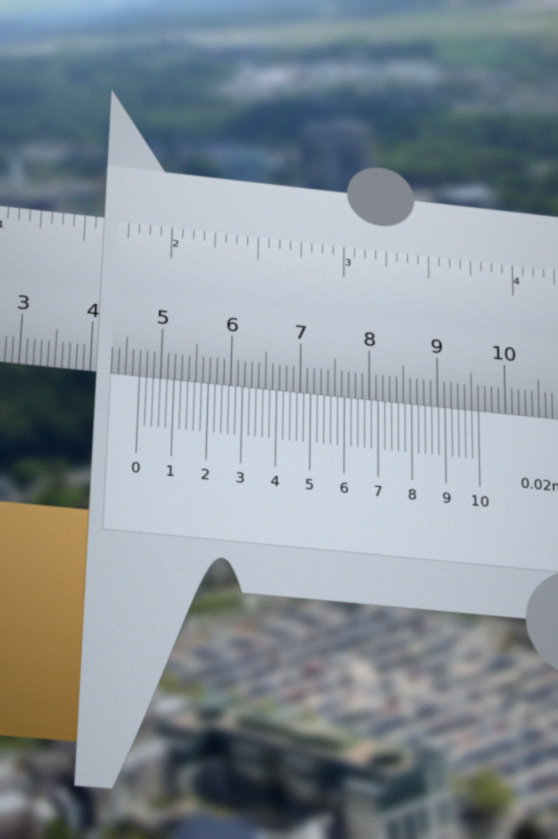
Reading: {"value": 47.0, "unit": "mm"}
